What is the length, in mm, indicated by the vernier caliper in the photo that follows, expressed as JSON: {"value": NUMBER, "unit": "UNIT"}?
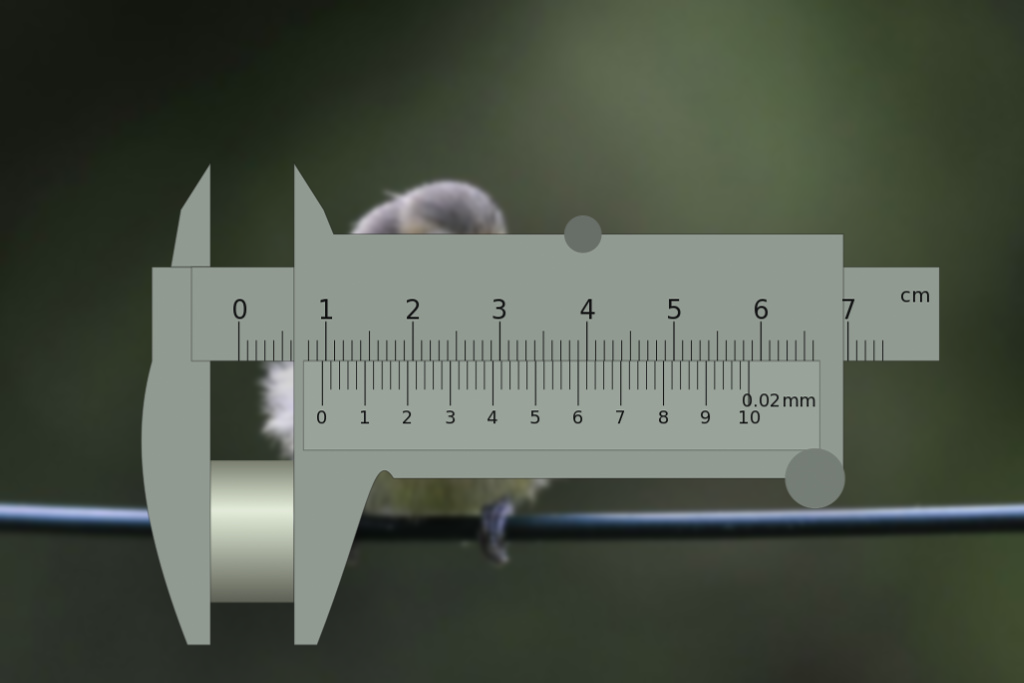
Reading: {"value": 9.6, "unit": "mm"}
